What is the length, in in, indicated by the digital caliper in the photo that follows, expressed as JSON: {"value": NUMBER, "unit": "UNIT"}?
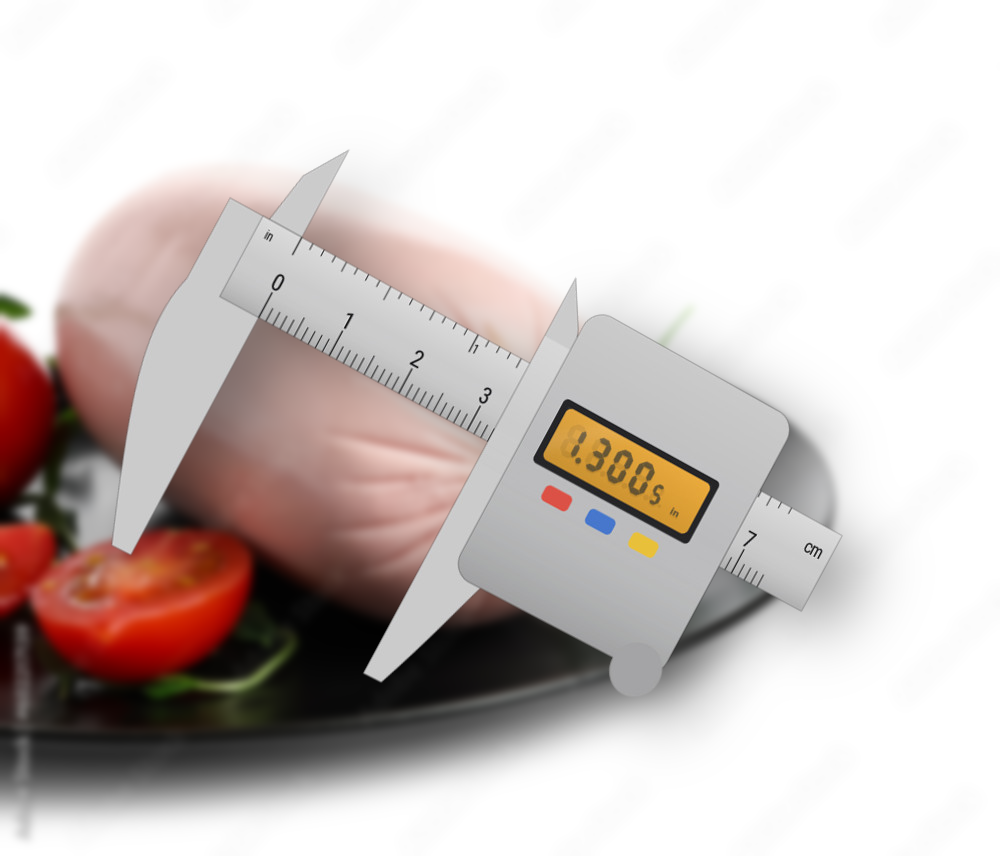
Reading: {"value": 1.3005, "unit": "in"}
